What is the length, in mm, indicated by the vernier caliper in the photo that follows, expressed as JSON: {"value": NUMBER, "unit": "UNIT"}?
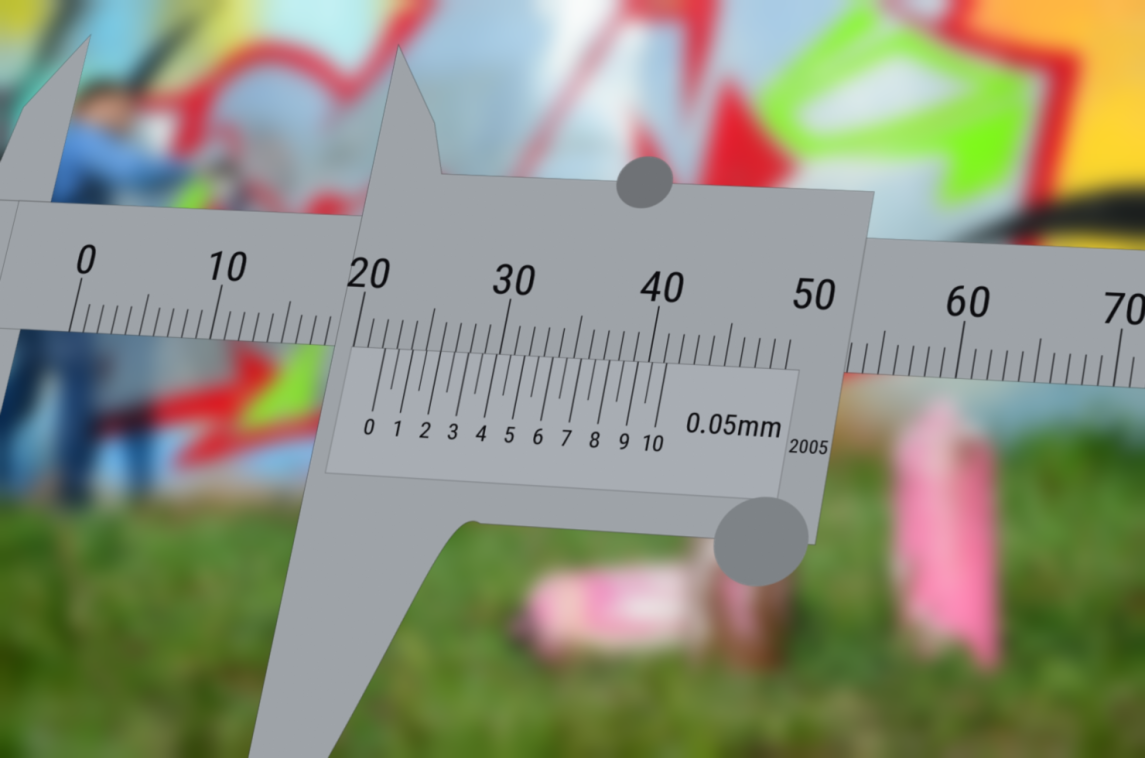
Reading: {"value": 22.2, "unit": "mm"}
